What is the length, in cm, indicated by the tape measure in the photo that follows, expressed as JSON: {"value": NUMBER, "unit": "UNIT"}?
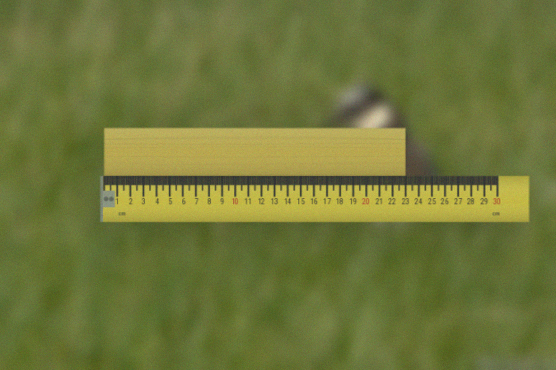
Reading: {"value": 23, "unit": "cm"}
